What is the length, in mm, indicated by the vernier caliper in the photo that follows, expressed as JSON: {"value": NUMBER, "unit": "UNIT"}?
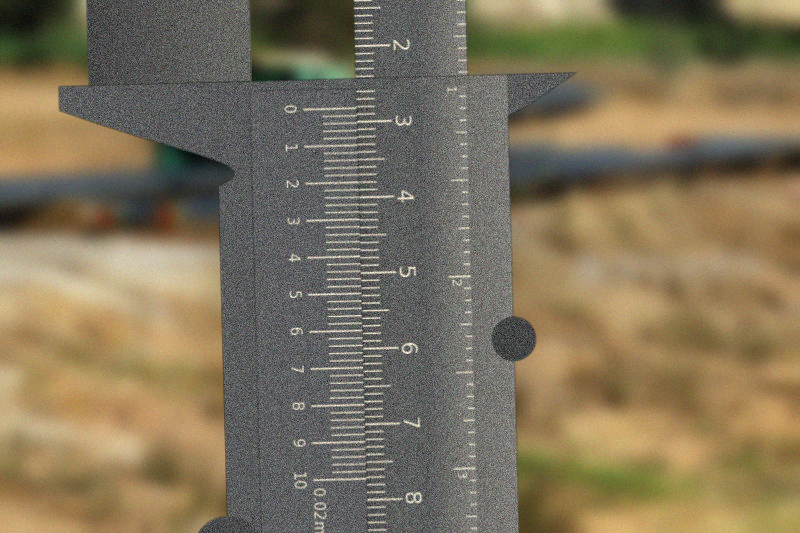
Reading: {"value": 28.2, "unit": "mm"}
